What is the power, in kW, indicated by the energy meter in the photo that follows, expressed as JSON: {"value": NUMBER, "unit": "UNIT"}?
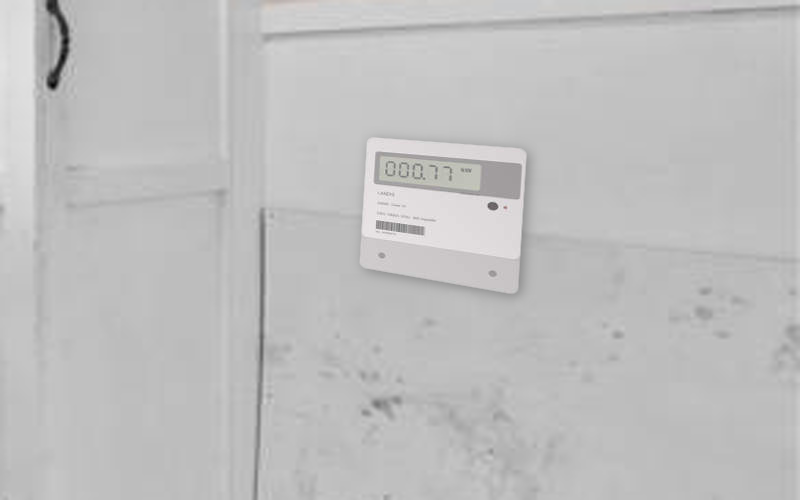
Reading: {"value": 0.77, "unit": "kW"}
